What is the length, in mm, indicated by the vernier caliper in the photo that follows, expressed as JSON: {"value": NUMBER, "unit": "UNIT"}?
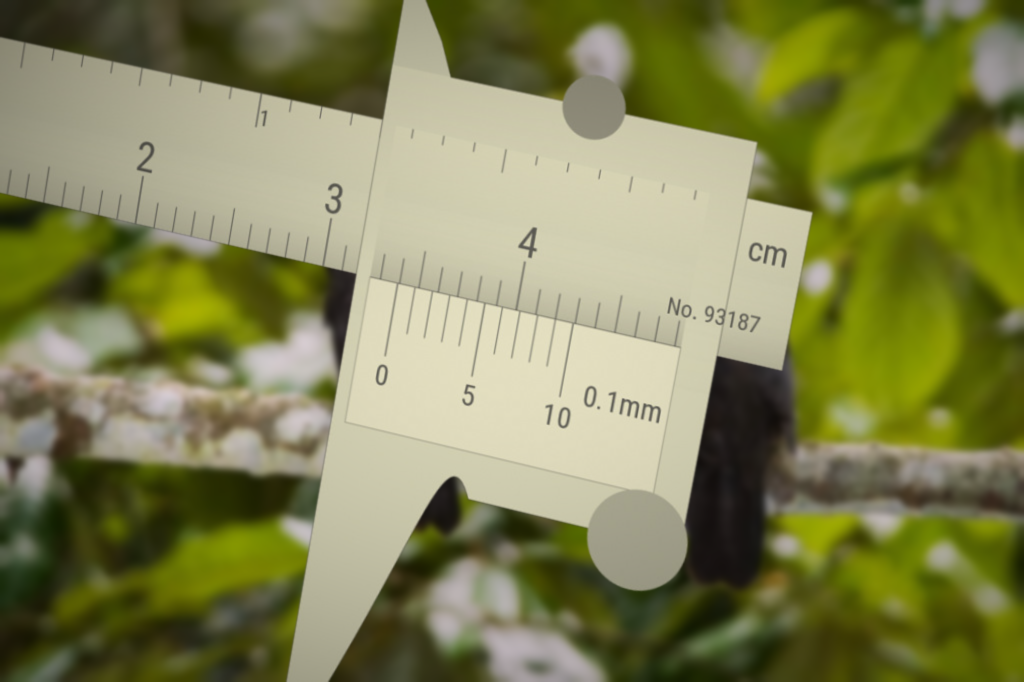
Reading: {"value": 33.9, "unit": "mm"}
